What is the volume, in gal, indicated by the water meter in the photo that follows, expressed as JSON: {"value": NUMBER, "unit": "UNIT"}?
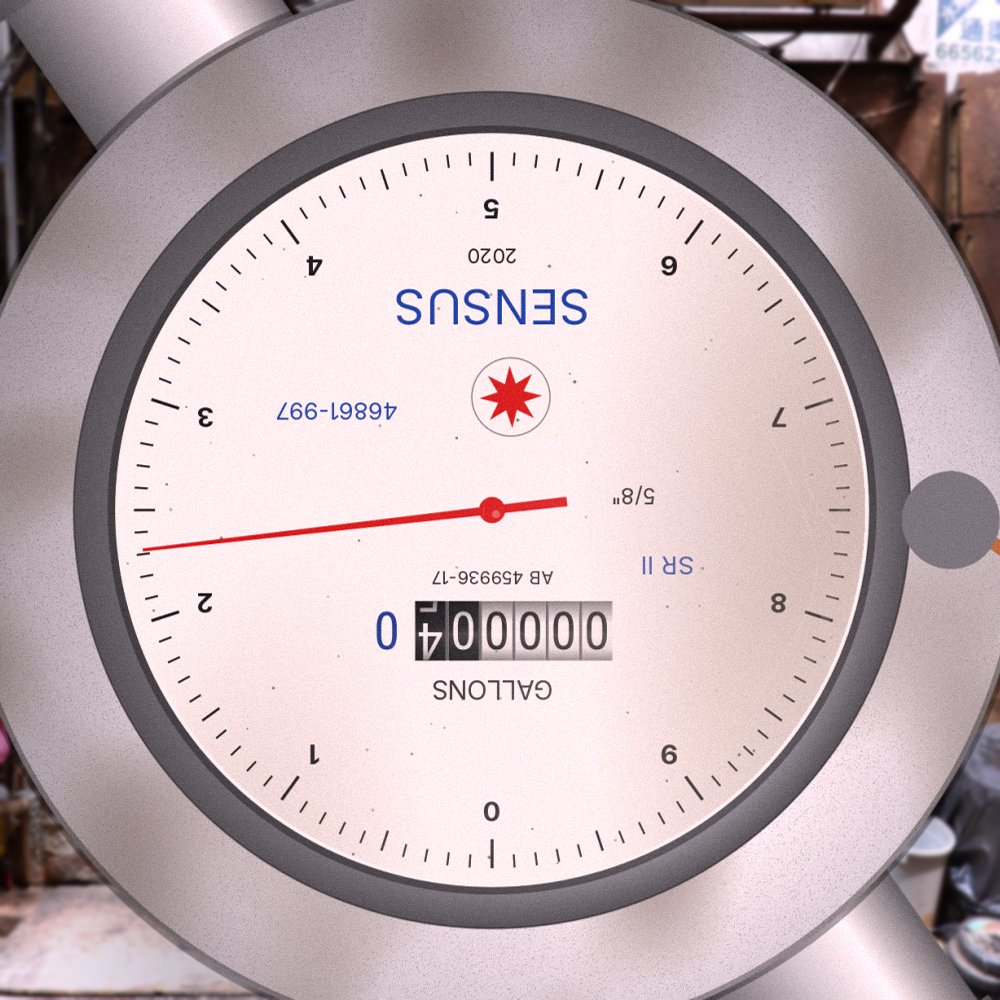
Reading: {"value": 42.3, "unit": "gal"}
